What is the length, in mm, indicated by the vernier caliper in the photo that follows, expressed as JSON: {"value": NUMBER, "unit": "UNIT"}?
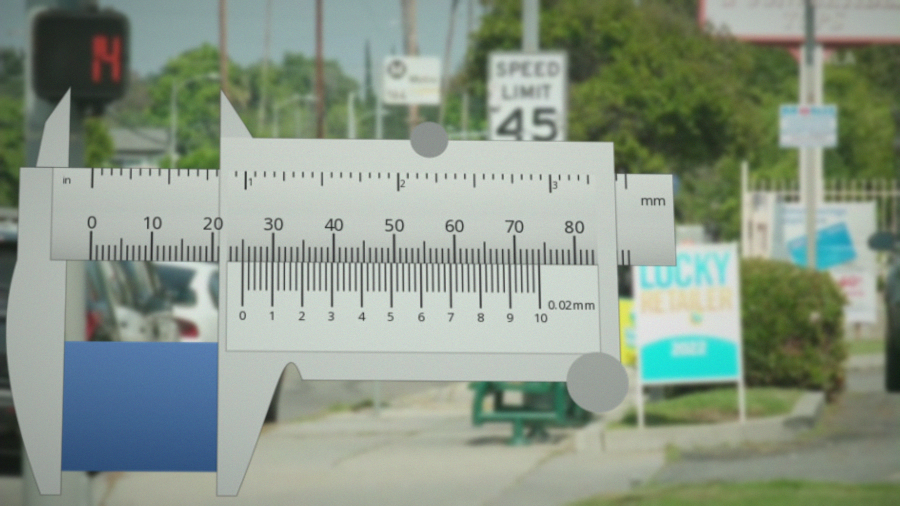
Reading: {"value": 25.0, "unit": "mm"}
